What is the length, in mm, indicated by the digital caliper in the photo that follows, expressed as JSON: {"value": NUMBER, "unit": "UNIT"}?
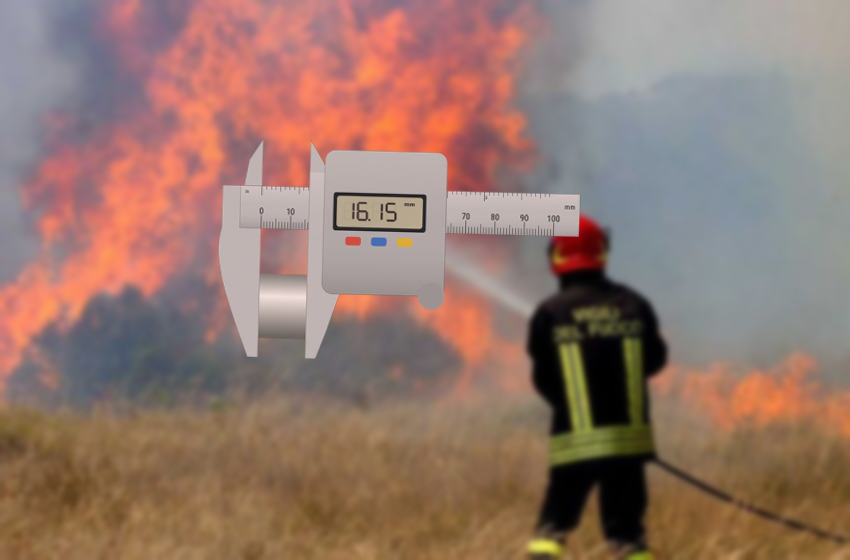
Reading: {"value": 16.15, "unit": "mm"}
